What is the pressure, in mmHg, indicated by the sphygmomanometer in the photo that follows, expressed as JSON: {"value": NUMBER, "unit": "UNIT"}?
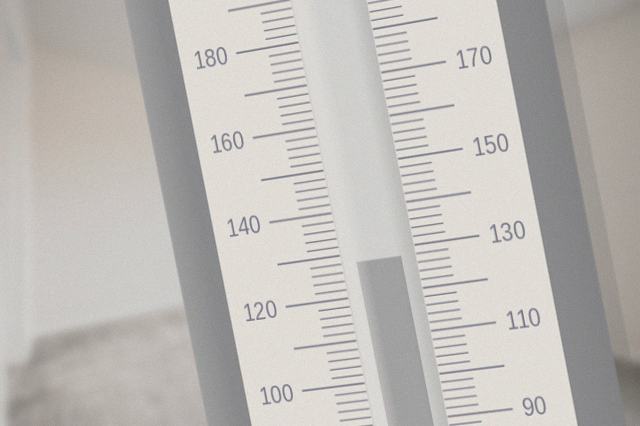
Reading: {"value": 128, "unit": "mmHg"}
